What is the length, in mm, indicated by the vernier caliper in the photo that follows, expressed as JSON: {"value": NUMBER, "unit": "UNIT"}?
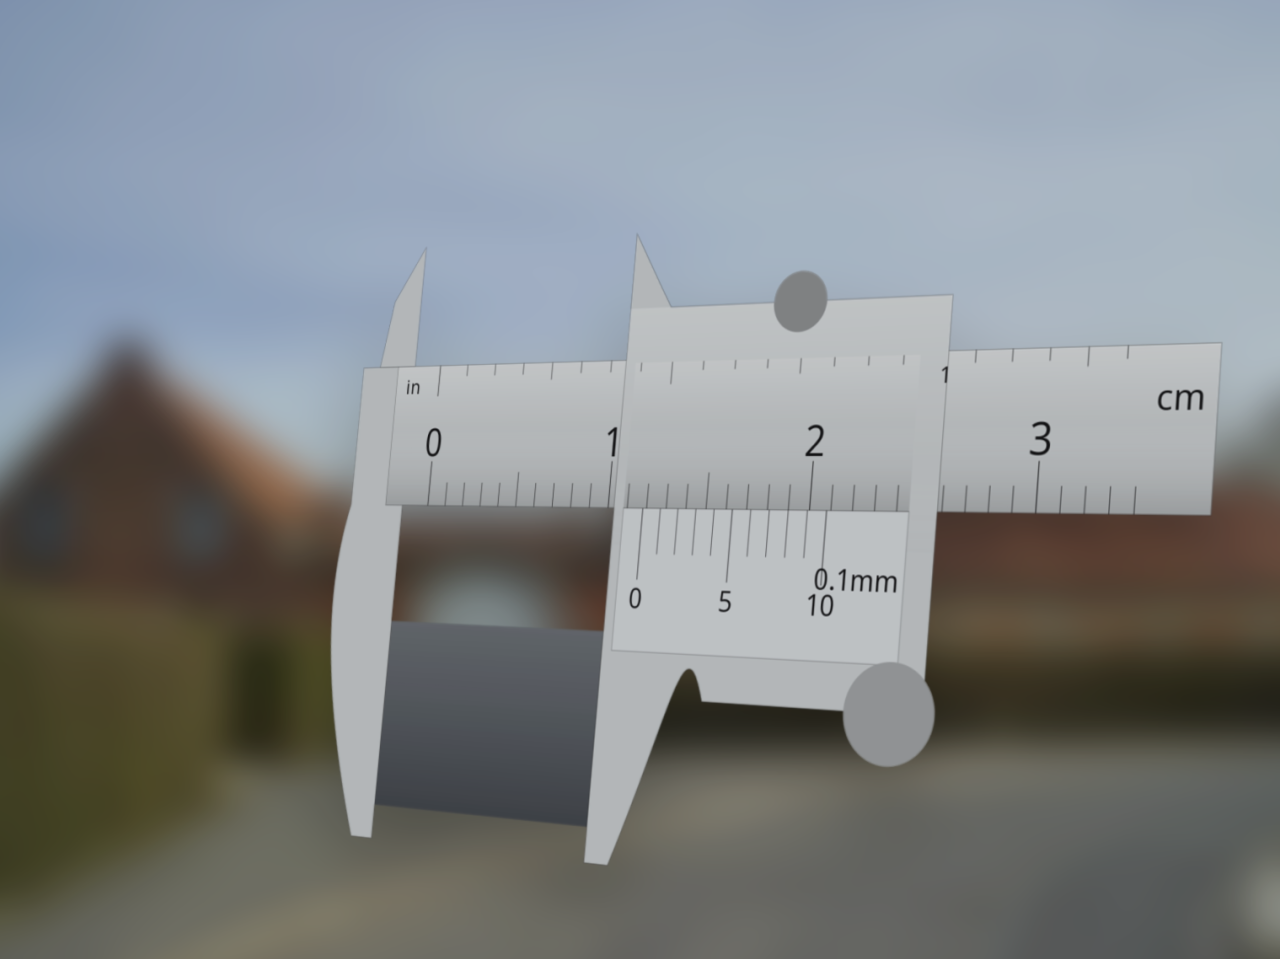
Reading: {"value": 11.8, "unit": "mm"}
